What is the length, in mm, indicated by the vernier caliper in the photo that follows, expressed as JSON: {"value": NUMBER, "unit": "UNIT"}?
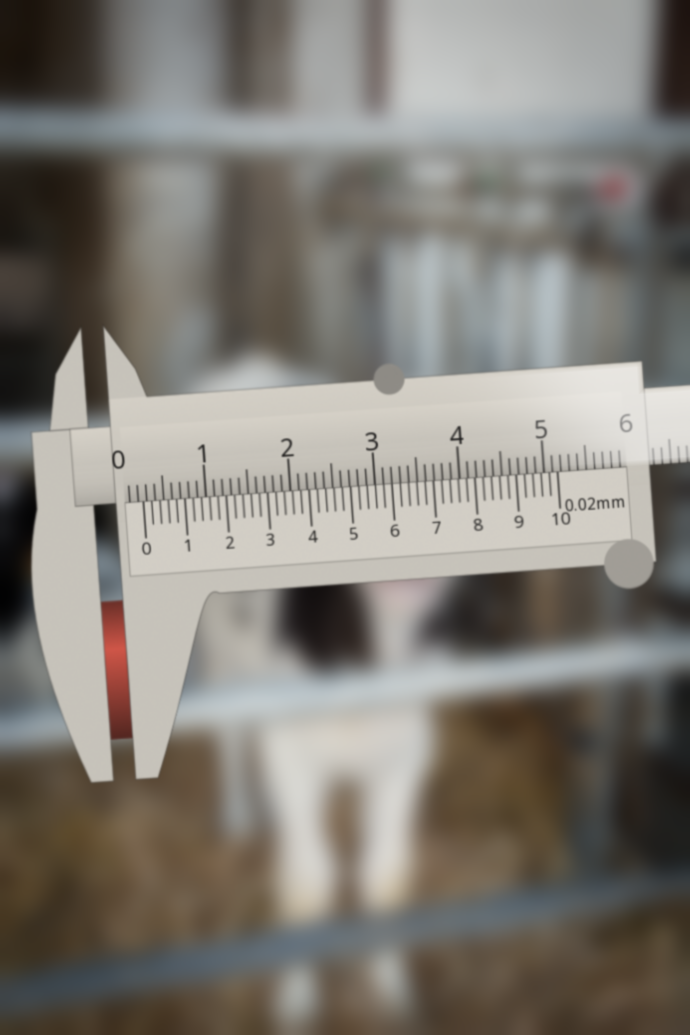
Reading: {"value": 2.6, "unit": "mm"}
